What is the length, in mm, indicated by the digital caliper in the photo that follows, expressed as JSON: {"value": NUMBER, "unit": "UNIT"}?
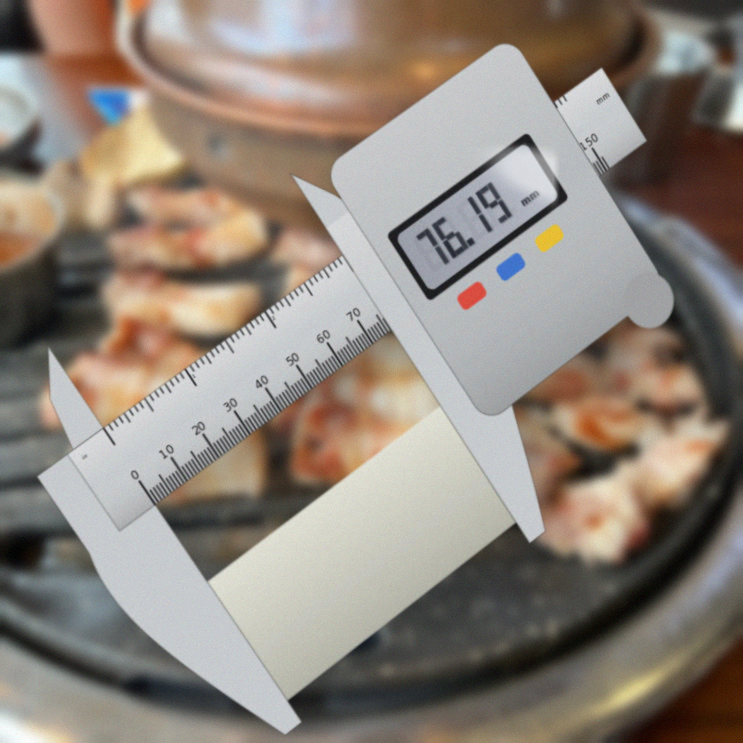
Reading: {"value": 76.19, "unit": "mm"}
